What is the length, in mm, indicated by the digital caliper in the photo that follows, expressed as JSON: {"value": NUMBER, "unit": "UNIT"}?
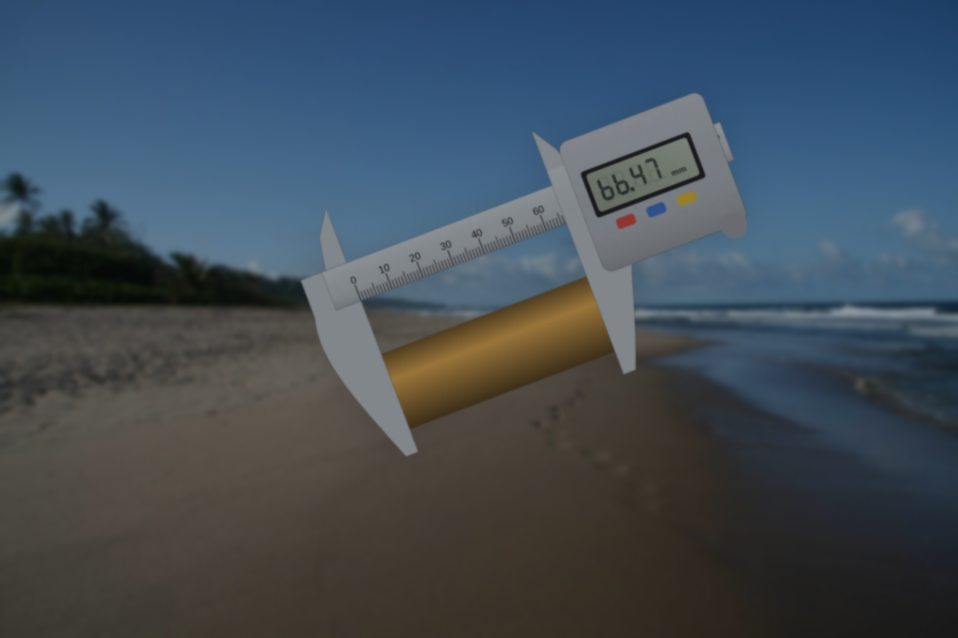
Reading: {"value": 66.47, "unit": "mm"}
